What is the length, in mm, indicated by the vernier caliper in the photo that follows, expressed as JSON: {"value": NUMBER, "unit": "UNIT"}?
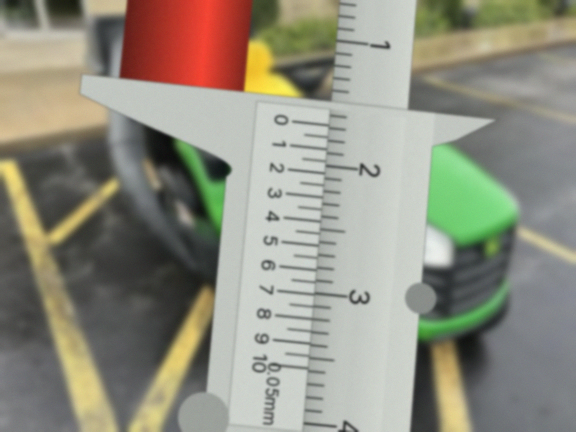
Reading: {"value": 16.8, "unit": "mm"}
